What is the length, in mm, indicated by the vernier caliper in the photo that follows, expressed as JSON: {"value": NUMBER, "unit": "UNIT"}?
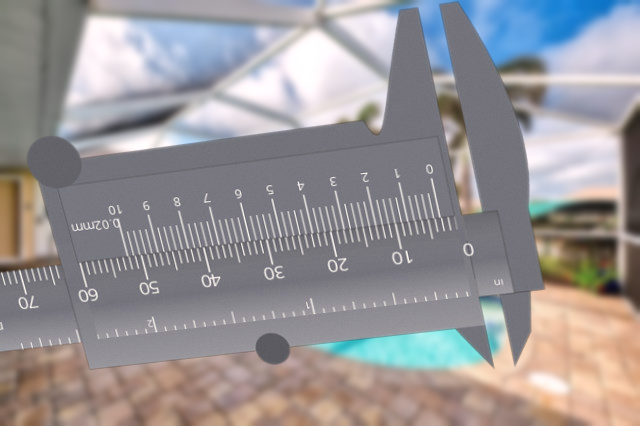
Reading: {"value": 3.2, "unit": "mm"}
